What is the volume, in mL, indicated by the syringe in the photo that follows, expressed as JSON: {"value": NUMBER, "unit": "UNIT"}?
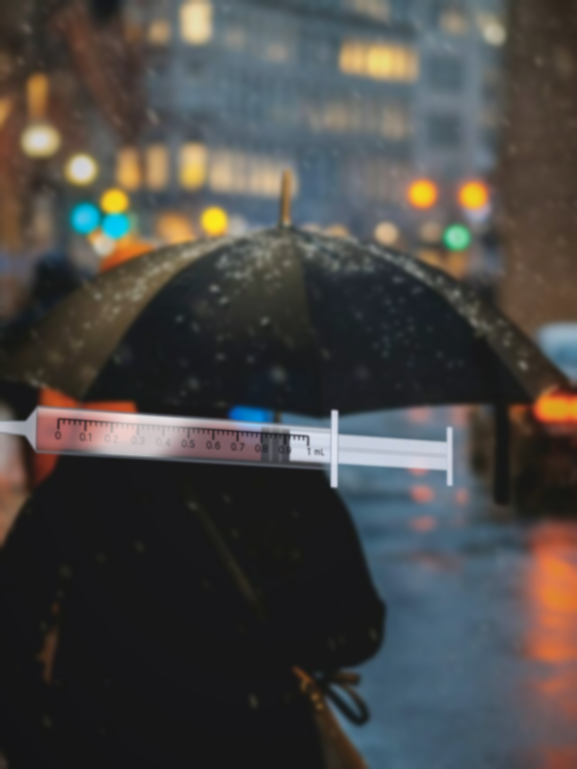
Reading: {"value": 0.8, "unit": "mL"}
